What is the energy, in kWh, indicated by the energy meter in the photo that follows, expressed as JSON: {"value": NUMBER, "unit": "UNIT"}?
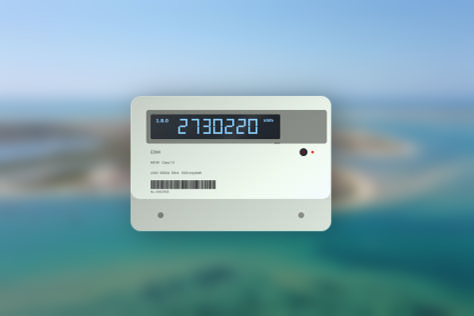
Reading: {"value": 2730220, "unit": "kWh"}
